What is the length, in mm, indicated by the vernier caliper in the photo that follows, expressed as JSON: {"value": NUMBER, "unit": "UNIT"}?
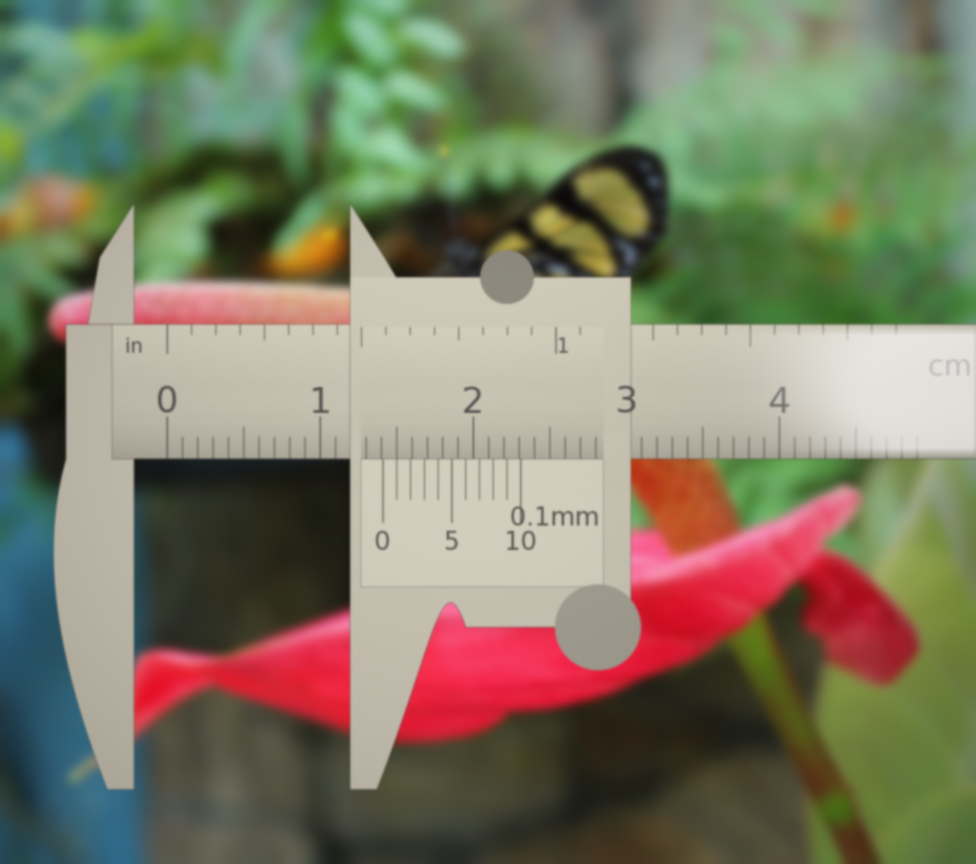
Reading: {"value": 14.1, "unit": "mm"}
